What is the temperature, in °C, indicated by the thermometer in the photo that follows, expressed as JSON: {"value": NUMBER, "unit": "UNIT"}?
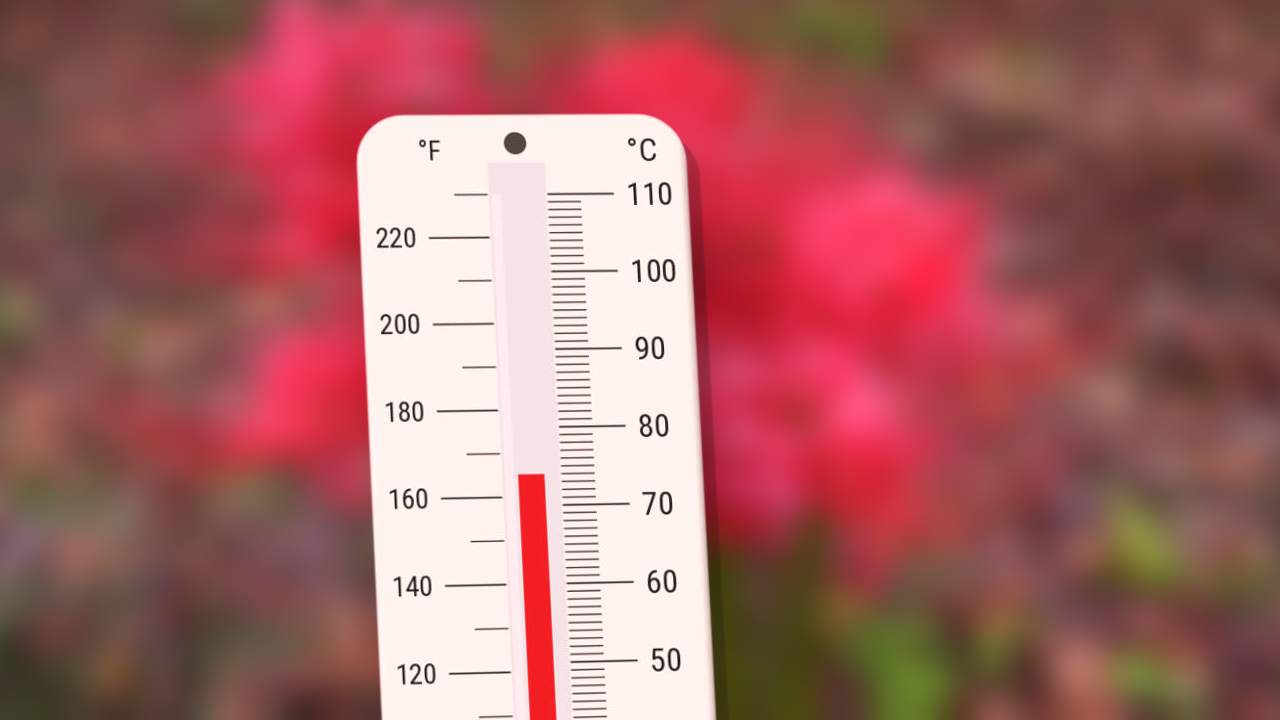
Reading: {"value": 74, "unit": "°C"}
